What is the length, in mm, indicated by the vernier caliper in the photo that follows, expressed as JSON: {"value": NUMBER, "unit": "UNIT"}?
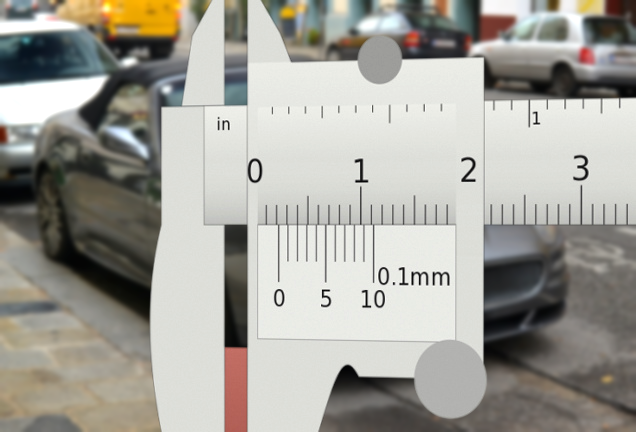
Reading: {"value": 2.2, "unit": "mm"}
